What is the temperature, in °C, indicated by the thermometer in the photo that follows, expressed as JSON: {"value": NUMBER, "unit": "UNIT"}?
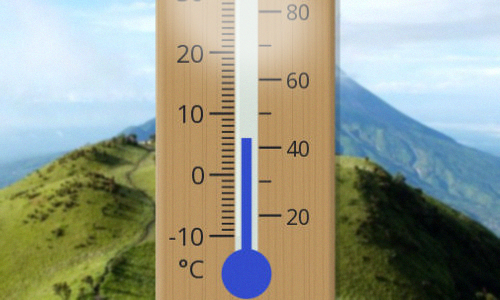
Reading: {"value": 6, "unit": "°C"}
